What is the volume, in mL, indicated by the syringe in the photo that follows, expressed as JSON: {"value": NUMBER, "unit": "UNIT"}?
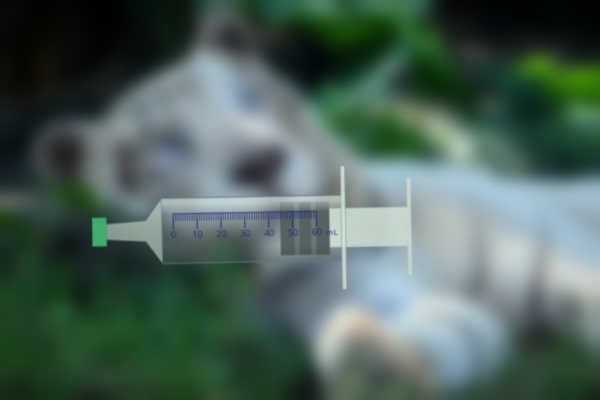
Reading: {"value": 45, "unit": "mL"}
